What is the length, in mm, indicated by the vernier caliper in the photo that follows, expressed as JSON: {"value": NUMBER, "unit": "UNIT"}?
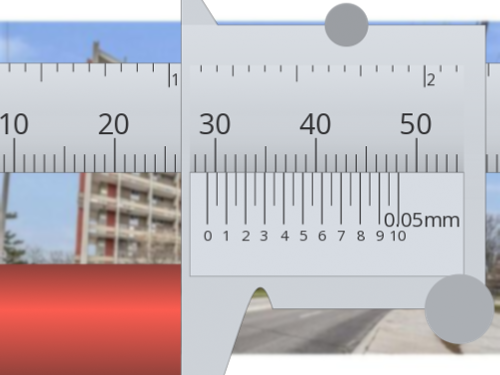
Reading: {"value": 29.2, "unit": "mm"}
